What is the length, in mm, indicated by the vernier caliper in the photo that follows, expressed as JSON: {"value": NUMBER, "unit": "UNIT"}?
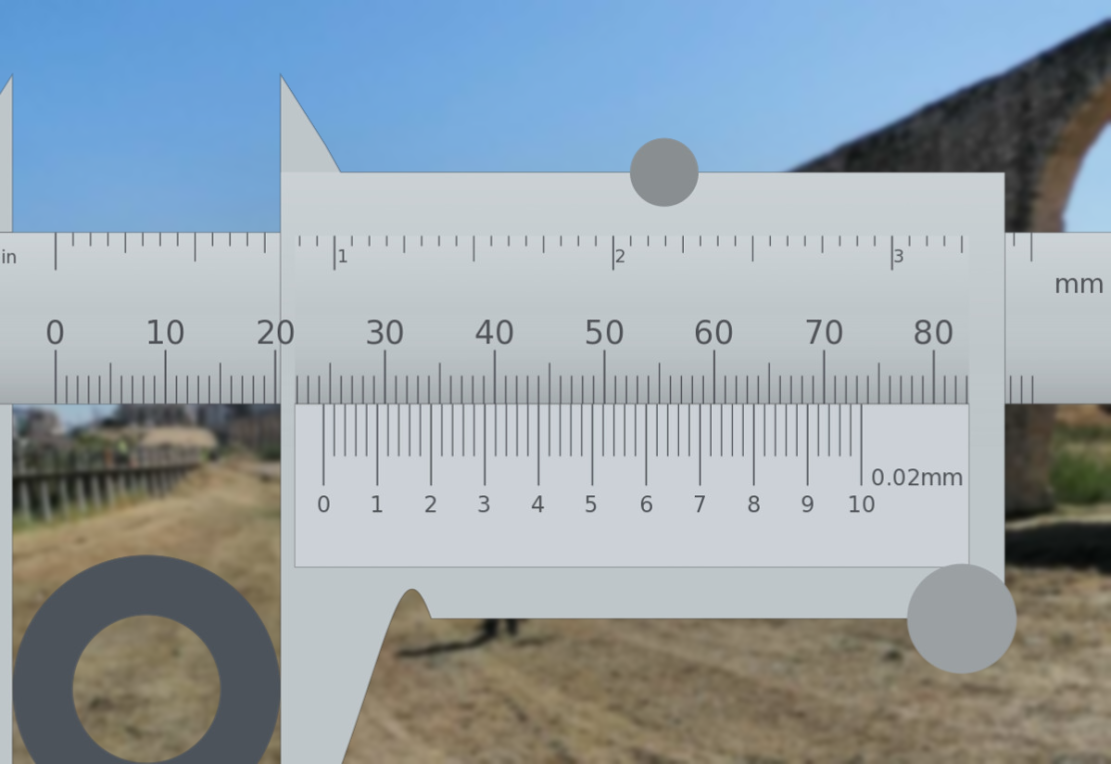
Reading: {"value": 24.4, "unit": "mm"}
